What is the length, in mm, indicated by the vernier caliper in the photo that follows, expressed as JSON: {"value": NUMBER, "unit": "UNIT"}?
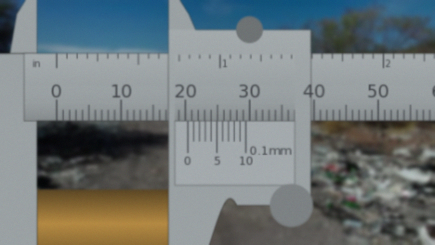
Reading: {"value": 20.4, "unit": "mm"}
